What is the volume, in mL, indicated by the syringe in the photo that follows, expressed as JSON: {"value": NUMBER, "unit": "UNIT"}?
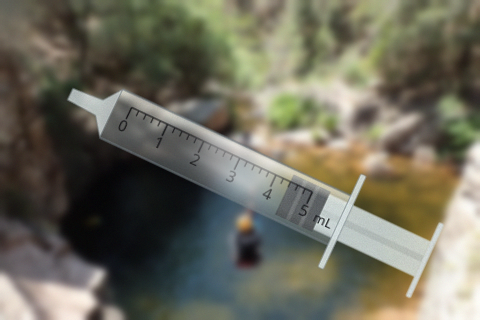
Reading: {"value": 4.4, "unit": "mL"}
